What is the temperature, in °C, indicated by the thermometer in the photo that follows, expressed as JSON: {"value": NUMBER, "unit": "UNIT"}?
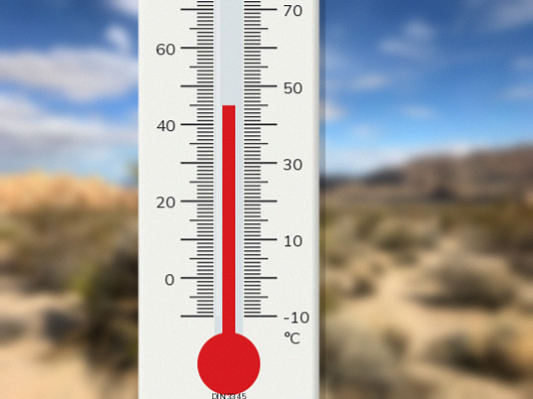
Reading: {"value": 45, "unit": "°C"}
